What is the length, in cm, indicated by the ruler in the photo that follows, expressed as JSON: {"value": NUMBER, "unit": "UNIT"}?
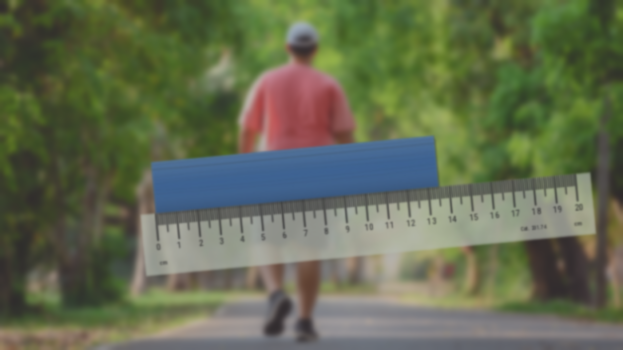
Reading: {"value": 13.5, "unit": "cm"}
